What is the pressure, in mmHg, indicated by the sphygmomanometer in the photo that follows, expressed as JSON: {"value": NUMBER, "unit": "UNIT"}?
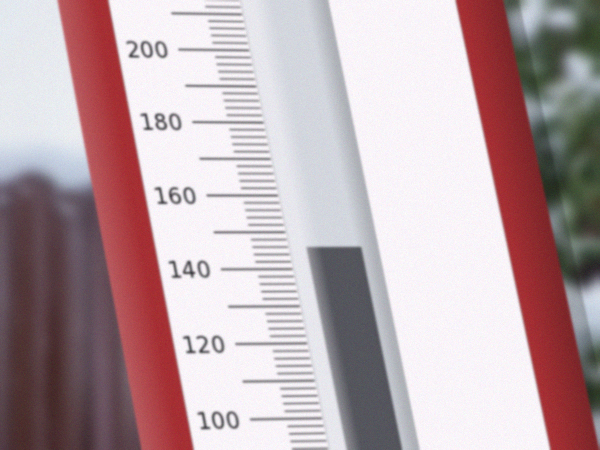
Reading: {"value": 146, "unit": "mmHg"}
